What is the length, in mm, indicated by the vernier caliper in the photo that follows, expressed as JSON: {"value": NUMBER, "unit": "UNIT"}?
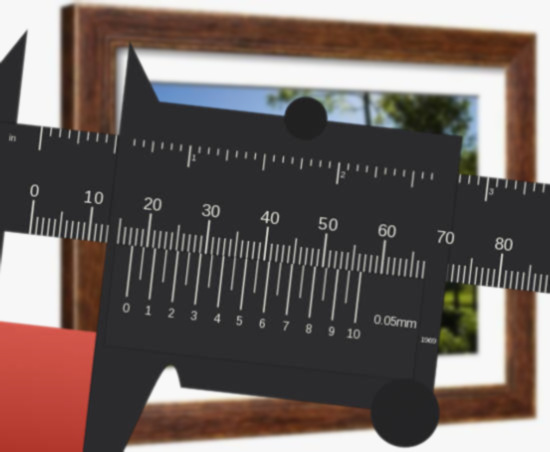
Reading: {"value": 17.5, "unit": "mm"}
